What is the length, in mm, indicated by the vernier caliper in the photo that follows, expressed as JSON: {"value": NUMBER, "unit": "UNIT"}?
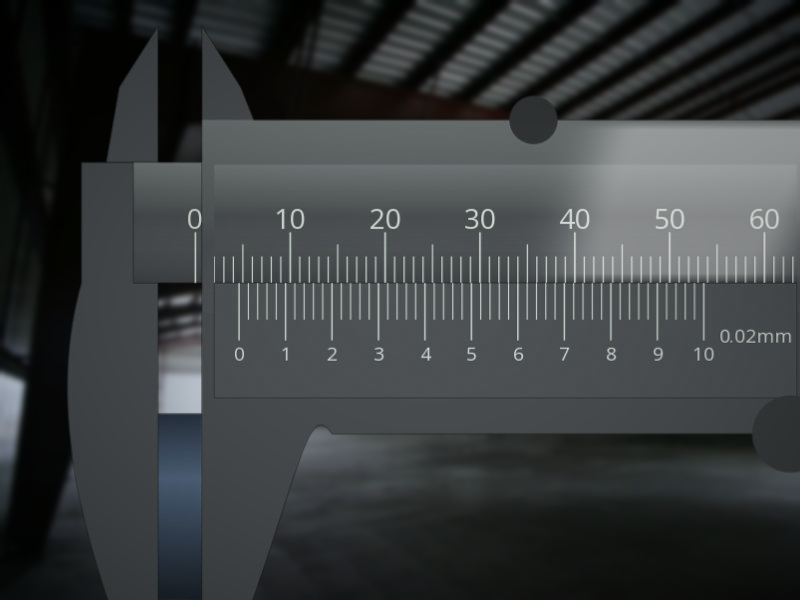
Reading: {"value": 4.6, "unit": "mm"}
